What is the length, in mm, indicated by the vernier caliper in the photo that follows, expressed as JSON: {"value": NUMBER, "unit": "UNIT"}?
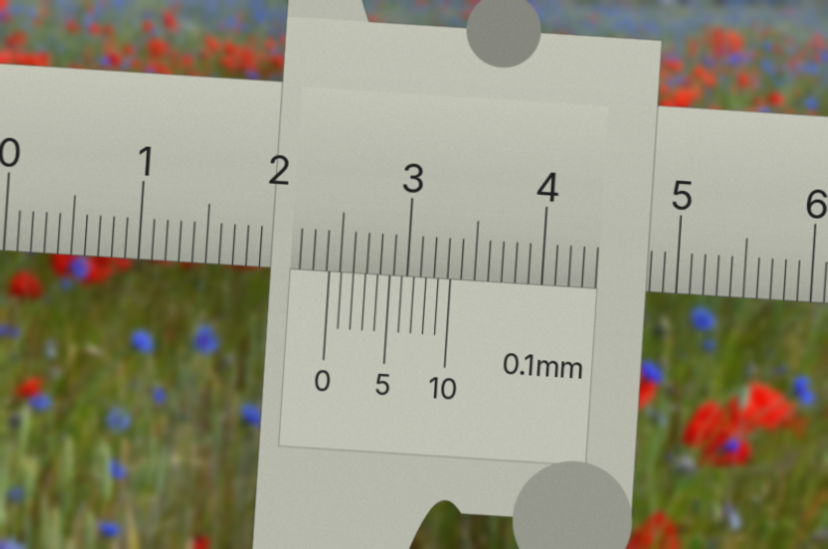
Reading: {"value": 24.2, "unit": "mm"}
